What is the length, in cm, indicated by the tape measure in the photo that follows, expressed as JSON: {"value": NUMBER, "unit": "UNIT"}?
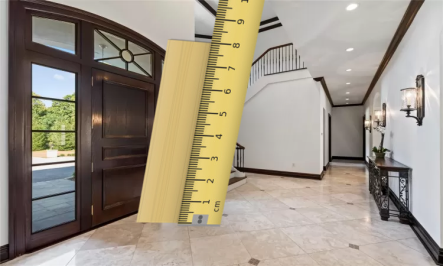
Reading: {"value": 8, "unit": "cm"}
